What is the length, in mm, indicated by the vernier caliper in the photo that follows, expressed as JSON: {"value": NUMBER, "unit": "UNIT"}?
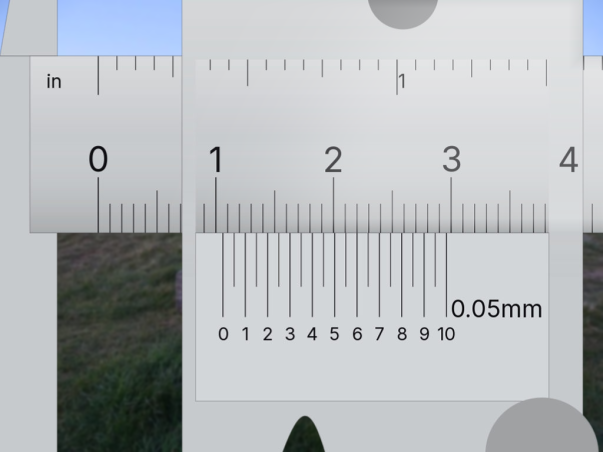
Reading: {"value": 10.6, "unit": "mm"}
